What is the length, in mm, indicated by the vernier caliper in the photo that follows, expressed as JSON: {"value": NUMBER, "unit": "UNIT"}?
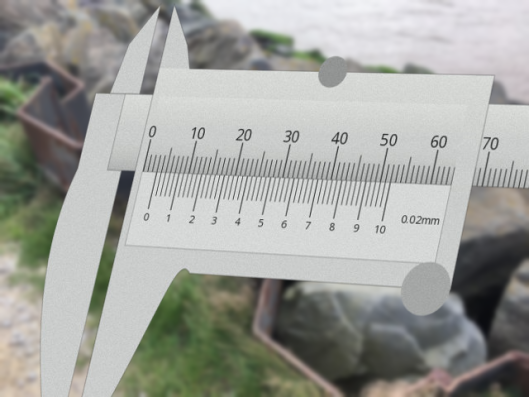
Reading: {"value": 3.0, "unit": "mm"}
